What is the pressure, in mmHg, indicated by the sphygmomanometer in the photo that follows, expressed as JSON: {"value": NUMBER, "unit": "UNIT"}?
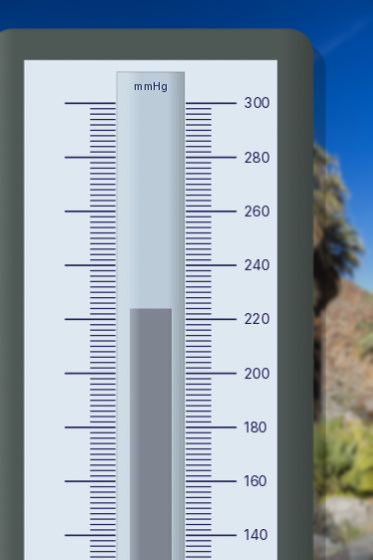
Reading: {"value": 224, "unit": "mmHg"}
